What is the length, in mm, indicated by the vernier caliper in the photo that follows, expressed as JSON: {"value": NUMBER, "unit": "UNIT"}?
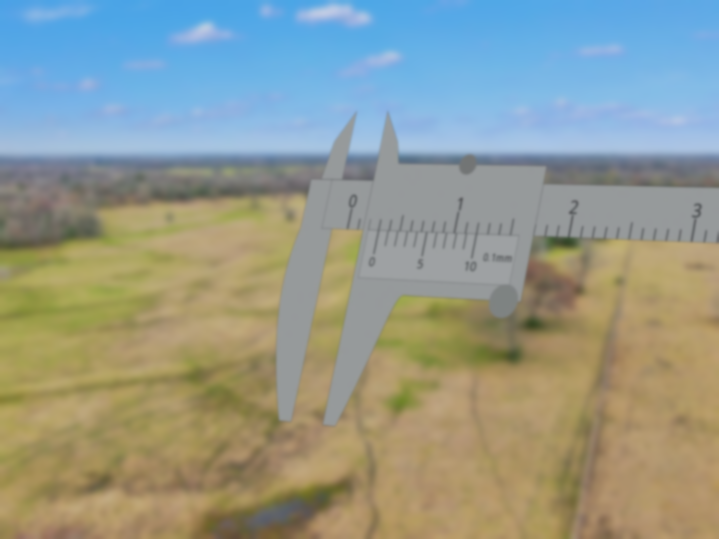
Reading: {"value": 3.0, "unit": "mm"}
